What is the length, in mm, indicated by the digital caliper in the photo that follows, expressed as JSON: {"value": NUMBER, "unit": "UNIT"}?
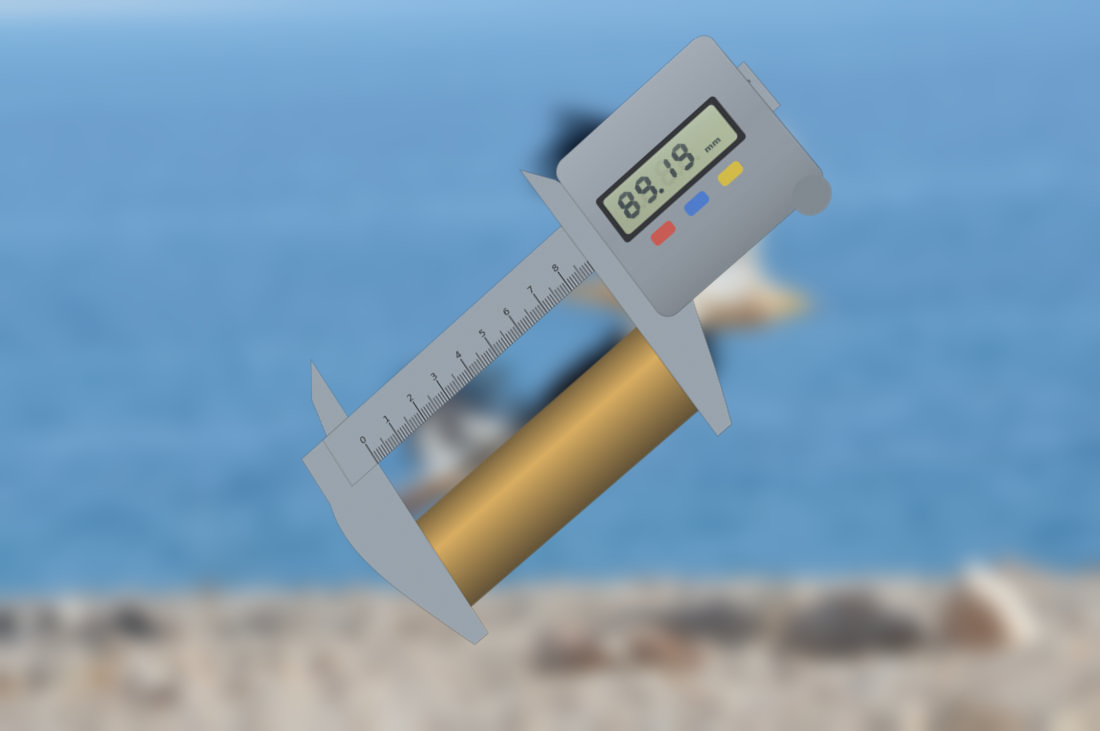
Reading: {"value": 89.19, "unit": "mm"}
